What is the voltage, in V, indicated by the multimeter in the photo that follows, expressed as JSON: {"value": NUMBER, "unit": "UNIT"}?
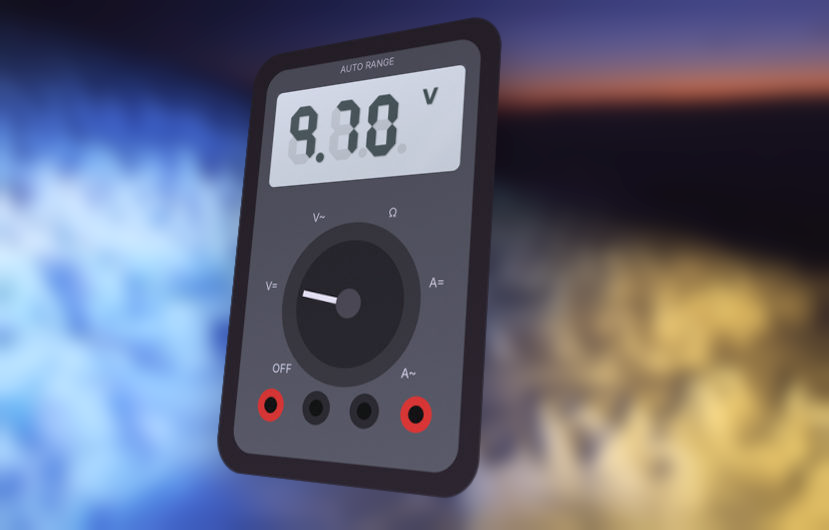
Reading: {"value": 9.70, "unit": "V"}
